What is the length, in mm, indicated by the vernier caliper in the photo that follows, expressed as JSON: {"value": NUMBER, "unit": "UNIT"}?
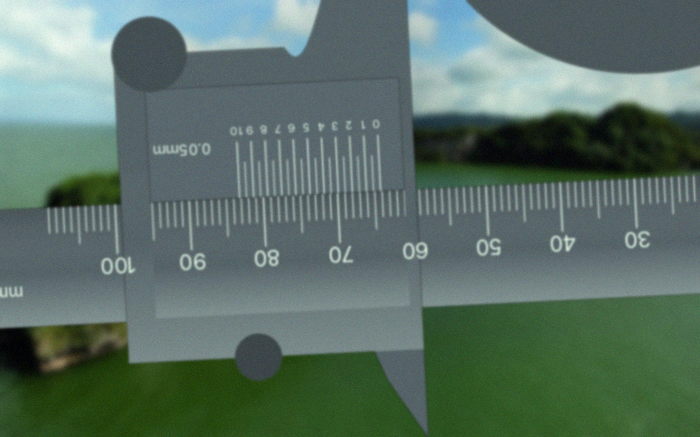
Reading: {"value": 64.2, "unit": "mm"}
